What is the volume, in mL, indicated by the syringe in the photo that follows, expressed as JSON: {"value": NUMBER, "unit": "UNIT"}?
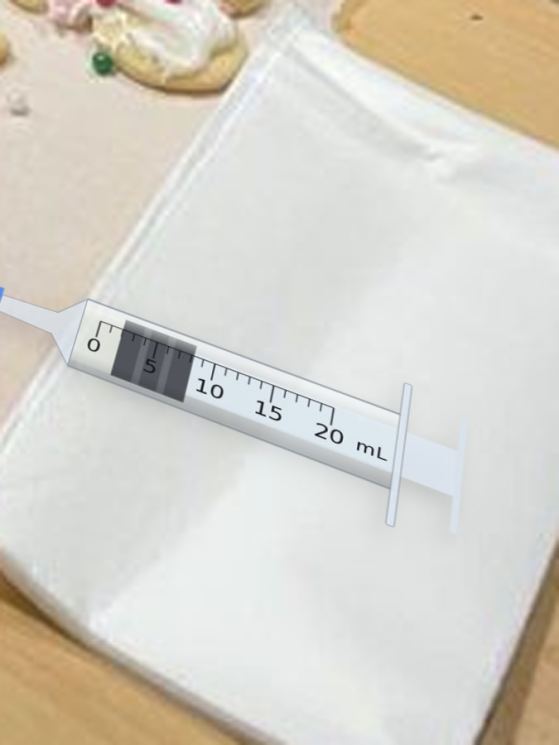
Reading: {"value": 2, "unit": "mL"}
